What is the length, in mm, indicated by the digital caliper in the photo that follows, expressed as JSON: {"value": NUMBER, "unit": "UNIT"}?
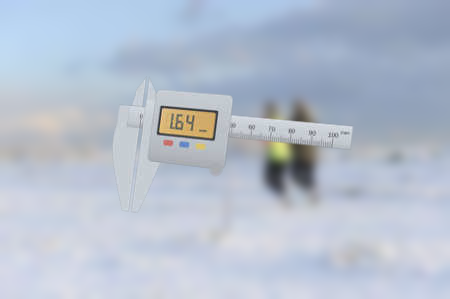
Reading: {"value": 1.64, "unit": "mm"}
